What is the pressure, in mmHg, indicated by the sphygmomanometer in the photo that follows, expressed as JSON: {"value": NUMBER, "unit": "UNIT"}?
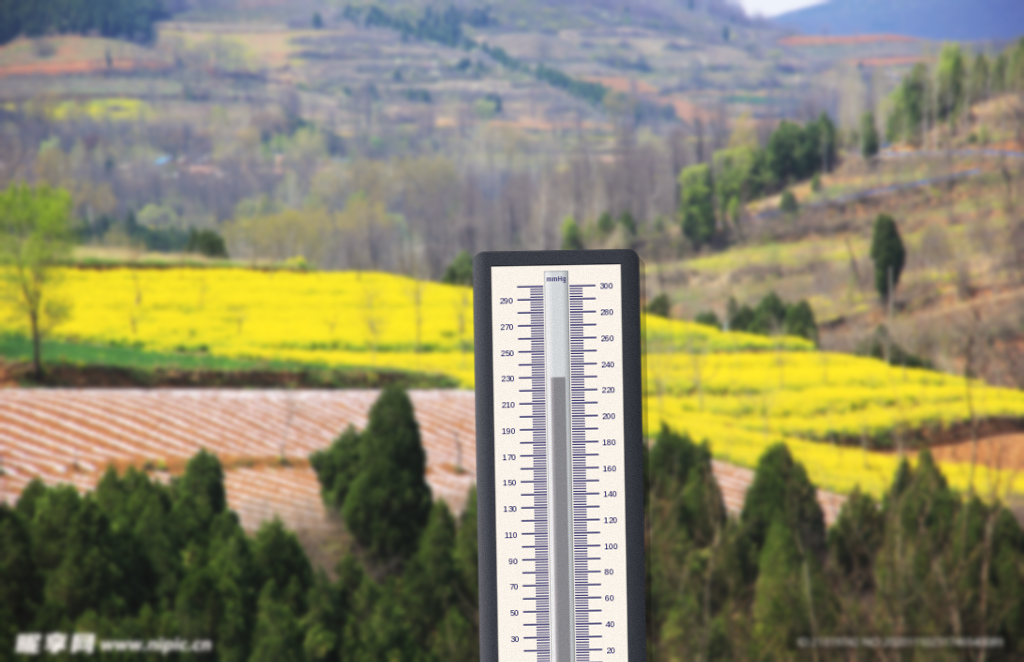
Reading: {"value": 230, "unit": "mmHg"}
